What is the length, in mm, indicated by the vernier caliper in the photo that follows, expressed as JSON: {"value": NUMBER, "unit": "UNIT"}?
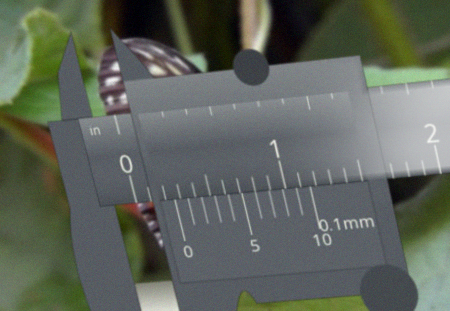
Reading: {"value": 2.6, "unit": "mm"}
